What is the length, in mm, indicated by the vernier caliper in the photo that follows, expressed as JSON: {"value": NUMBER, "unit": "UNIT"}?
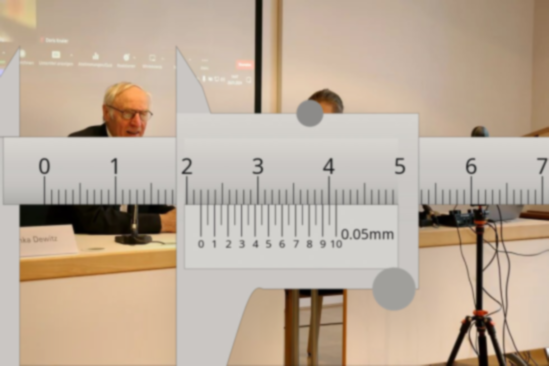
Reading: {"value": 22.0, "unit": "mm"}
